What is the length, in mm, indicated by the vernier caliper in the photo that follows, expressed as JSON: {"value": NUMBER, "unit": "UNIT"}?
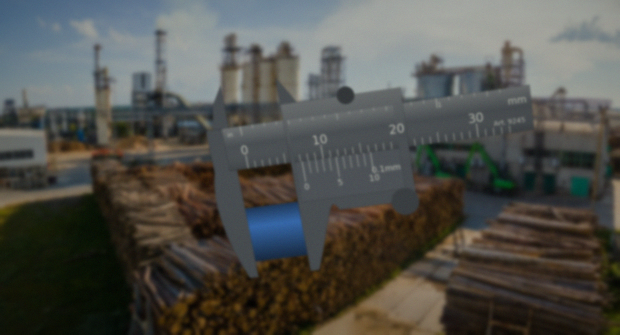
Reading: {"value": 7.2, "unit": "mm"}
